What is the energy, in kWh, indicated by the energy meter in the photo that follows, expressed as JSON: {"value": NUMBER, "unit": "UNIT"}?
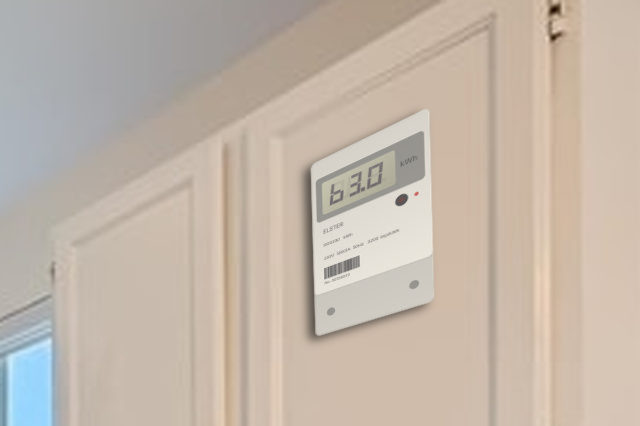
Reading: {"value": 63.0, "unit": "kWh"}
